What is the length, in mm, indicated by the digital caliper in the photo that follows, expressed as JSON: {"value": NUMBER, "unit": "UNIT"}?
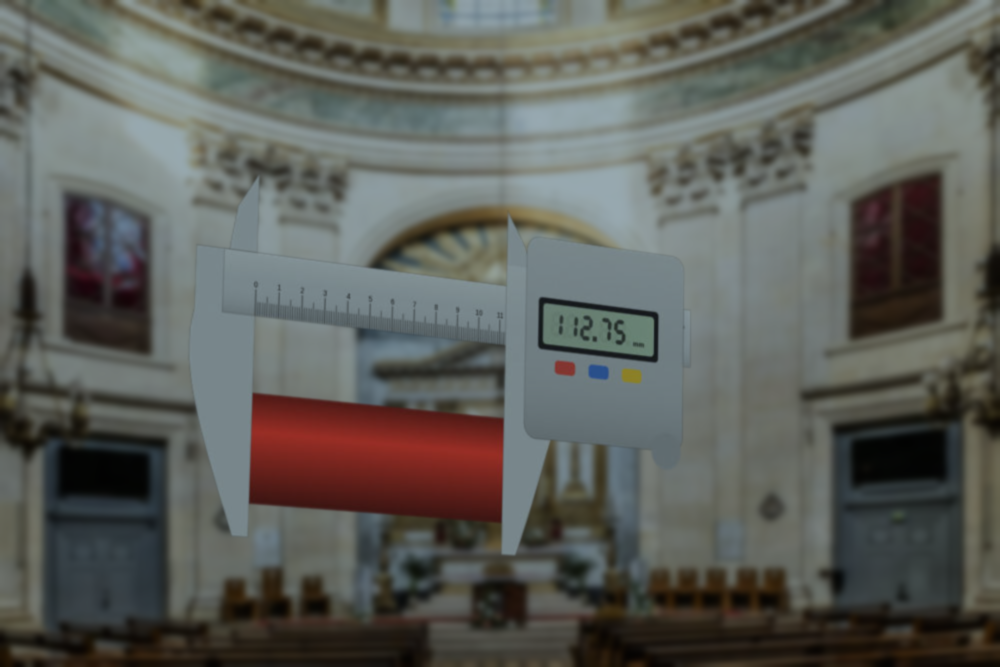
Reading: {"value": 112.75, "unit": "mm"}
